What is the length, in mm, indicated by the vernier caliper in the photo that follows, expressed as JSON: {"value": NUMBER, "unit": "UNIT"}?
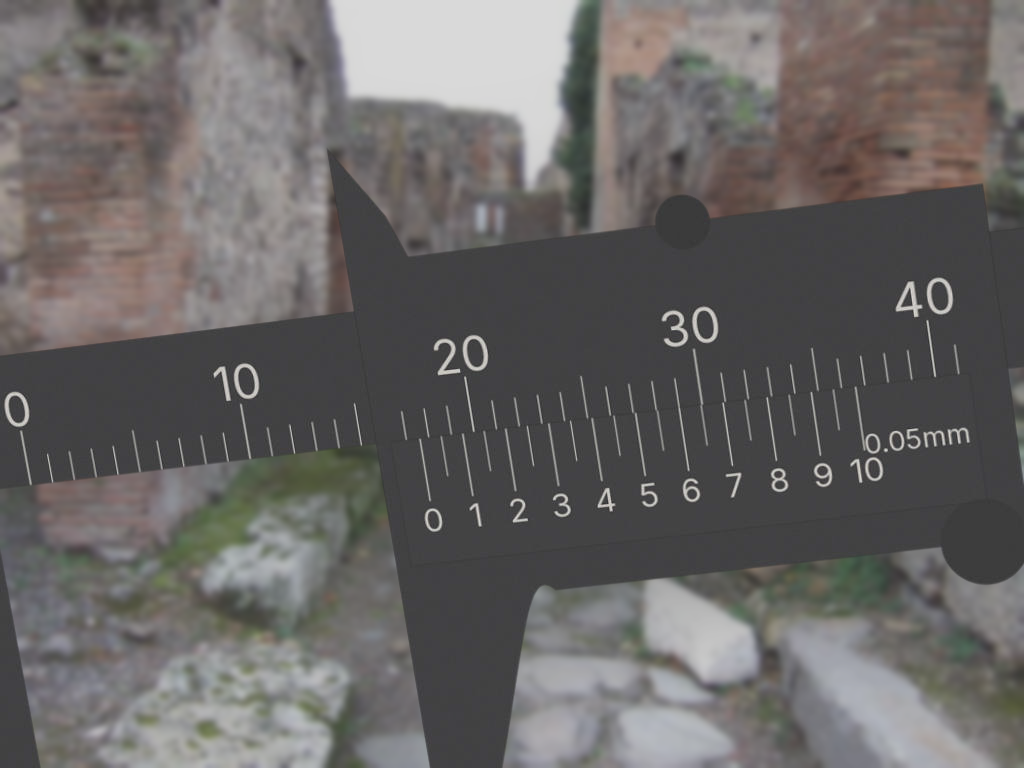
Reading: {"value": 17.6, "unit": "mm"}
